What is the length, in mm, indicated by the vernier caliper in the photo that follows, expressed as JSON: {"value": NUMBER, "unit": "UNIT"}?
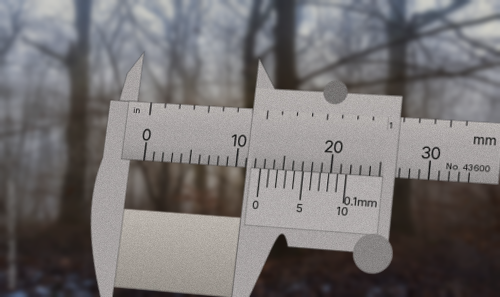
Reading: {"value": 12.6, "unit": "mm"}
